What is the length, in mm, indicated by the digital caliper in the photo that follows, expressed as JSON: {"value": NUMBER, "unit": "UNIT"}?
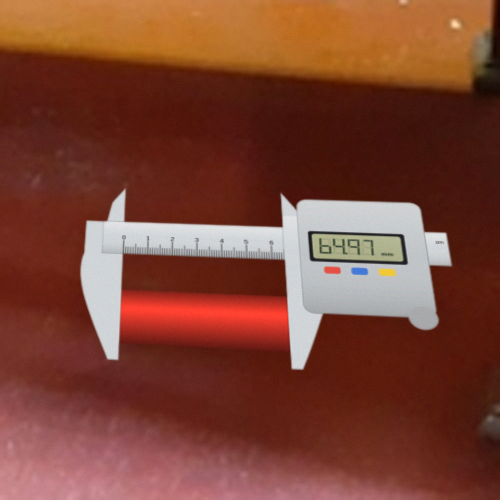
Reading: {"value": 64.97, "unit": "mm"}
